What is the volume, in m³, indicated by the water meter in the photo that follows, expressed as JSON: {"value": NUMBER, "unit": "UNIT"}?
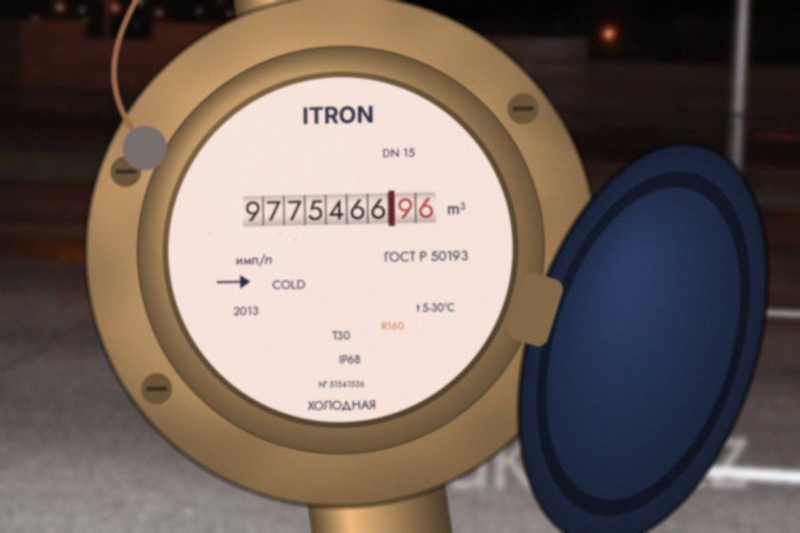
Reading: {"value": 9775466.96, "unit": "m³"}
